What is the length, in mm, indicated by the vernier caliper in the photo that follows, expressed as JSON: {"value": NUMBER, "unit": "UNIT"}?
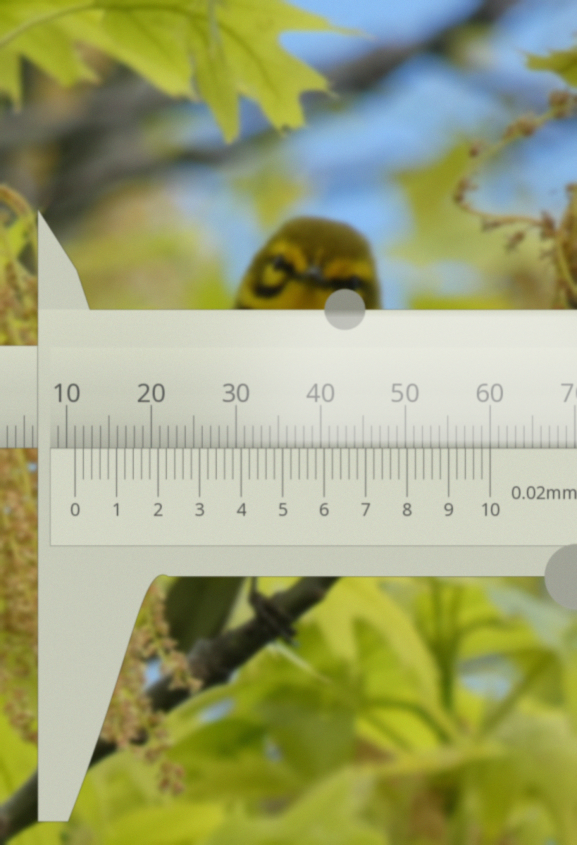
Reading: {"value": 11.0, "unit": "mm"}
